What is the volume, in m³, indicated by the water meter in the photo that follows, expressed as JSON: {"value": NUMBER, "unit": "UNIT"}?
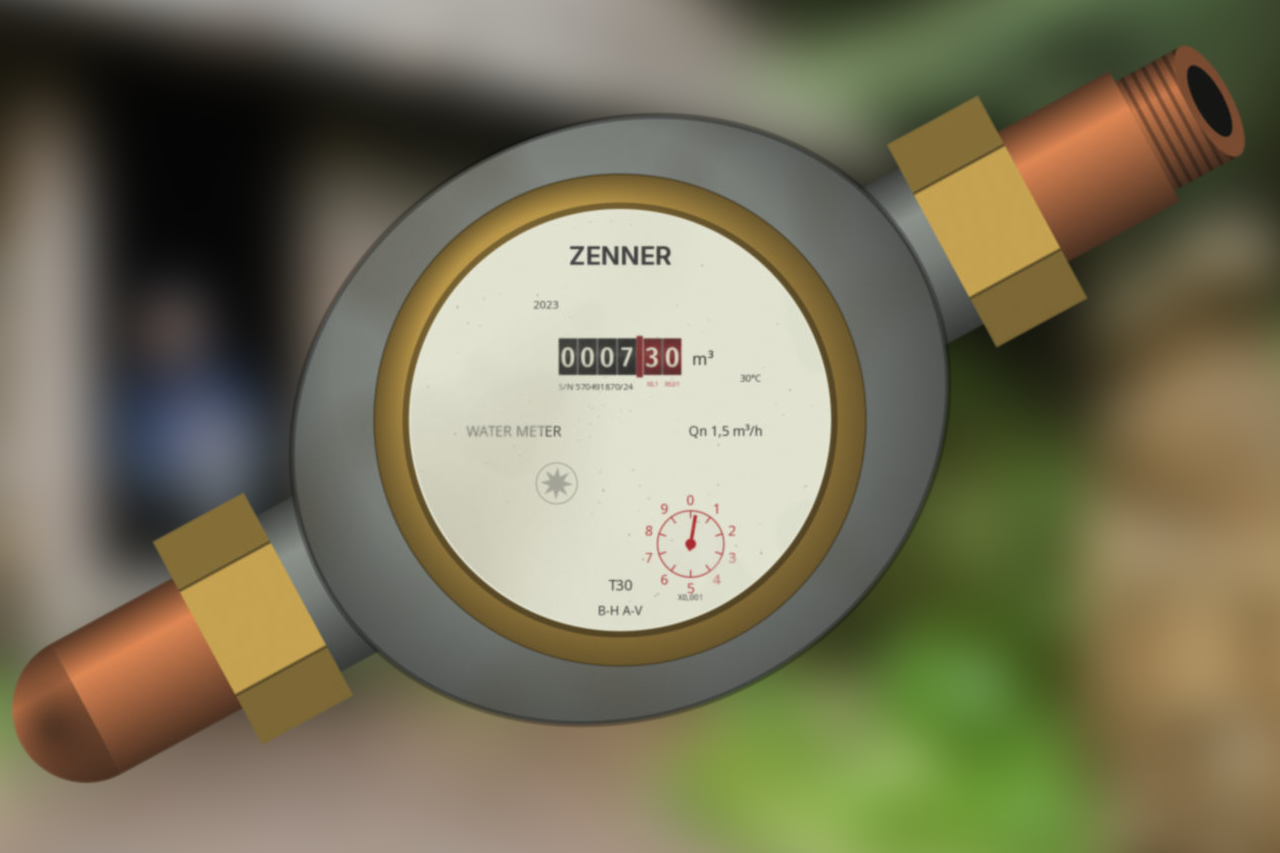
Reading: {"value": 7.300, "unit": "m³"}
